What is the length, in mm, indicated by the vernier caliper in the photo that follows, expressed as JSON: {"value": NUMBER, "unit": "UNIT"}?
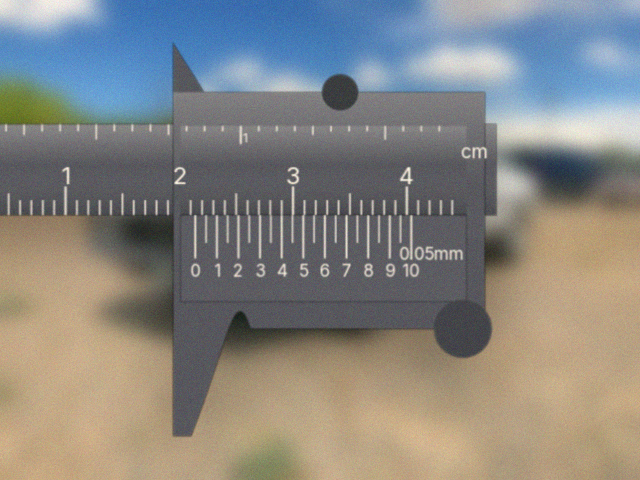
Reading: {"value": 21.4, "unit": "mm"}
